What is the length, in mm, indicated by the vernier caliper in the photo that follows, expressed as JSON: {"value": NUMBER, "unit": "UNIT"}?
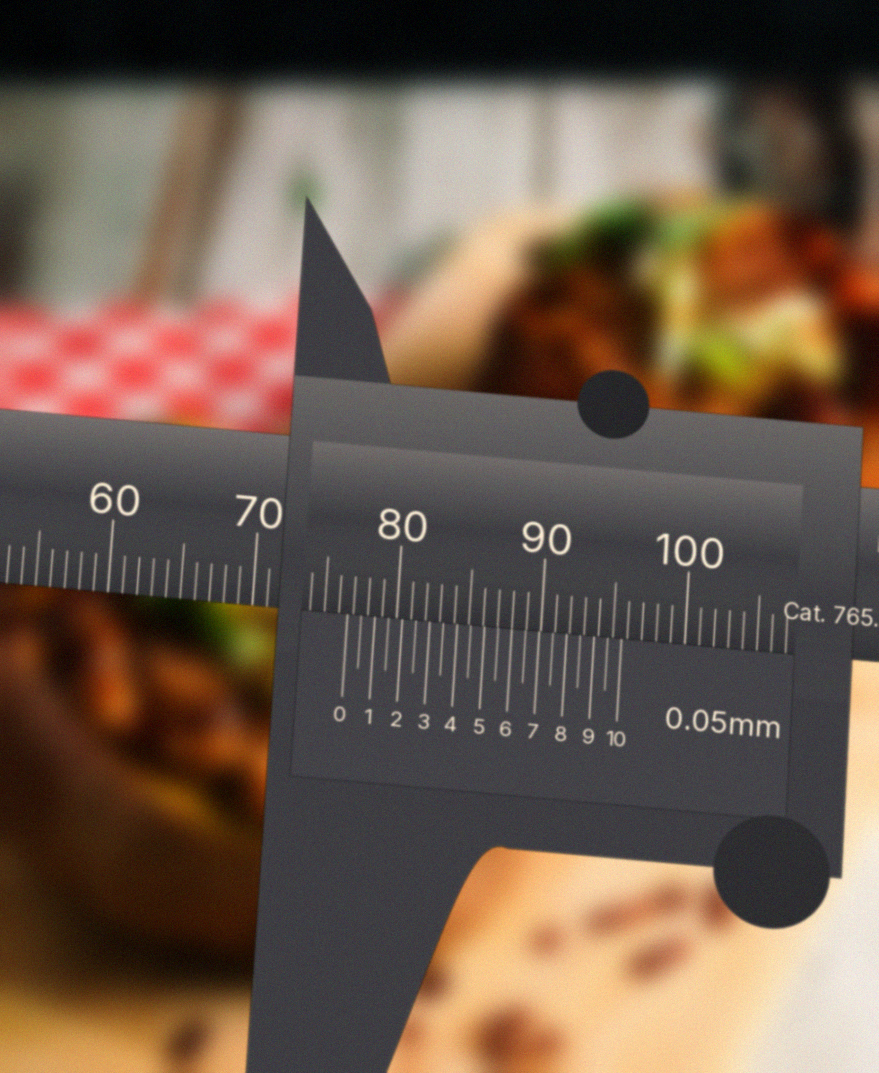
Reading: {"value": 76.6, "unit": "mm"}
